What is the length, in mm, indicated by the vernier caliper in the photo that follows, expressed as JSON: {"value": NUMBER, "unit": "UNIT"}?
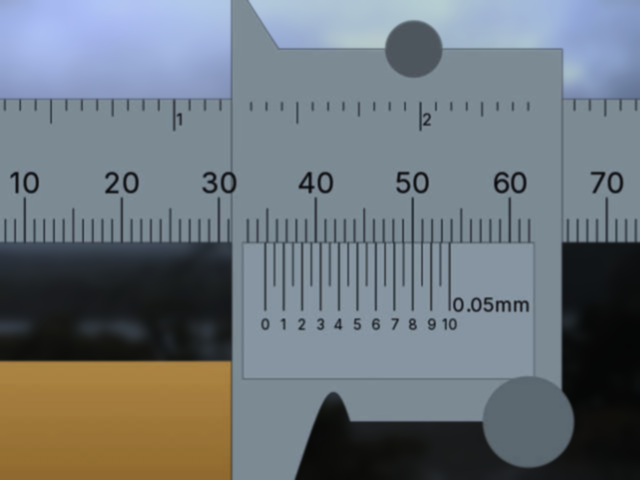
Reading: {"value": 34.8, "unit": "mm"}
